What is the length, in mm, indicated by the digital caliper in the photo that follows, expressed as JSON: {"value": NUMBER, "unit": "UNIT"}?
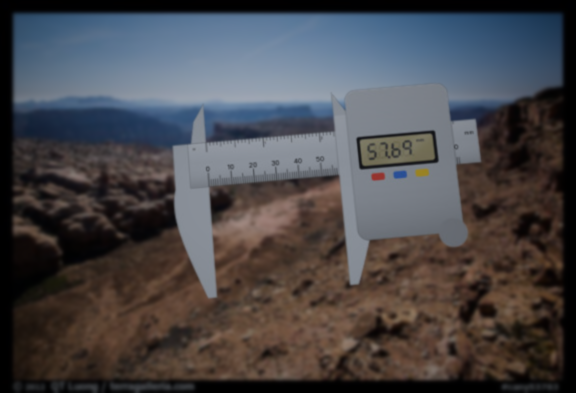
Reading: {"value": 57.69, "unit": "mm"}
